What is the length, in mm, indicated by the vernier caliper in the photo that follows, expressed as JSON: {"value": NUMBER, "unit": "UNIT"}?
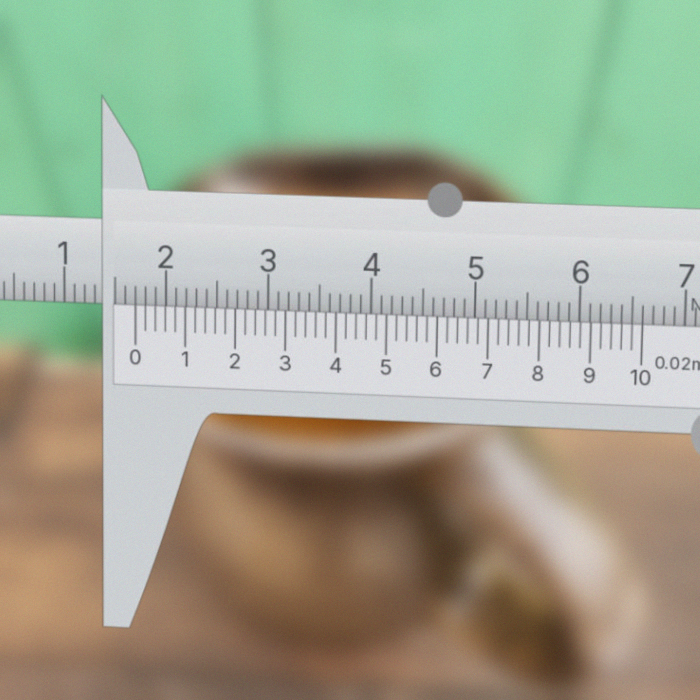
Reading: {"value": 17.0, "unit": "mm"}
